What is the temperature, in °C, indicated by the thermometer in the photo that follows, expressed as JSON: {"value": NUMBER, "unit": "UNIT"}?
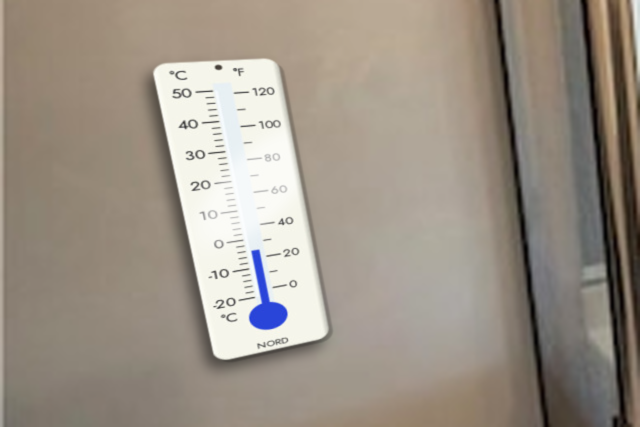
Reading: {"value": -4, "unit": "°C"}
